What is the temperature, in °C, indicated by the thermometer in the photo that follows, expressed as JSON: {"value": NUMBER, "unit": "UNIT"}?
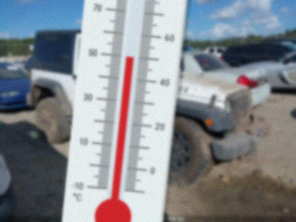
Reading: {"value": 50, "unit": "°C"}
